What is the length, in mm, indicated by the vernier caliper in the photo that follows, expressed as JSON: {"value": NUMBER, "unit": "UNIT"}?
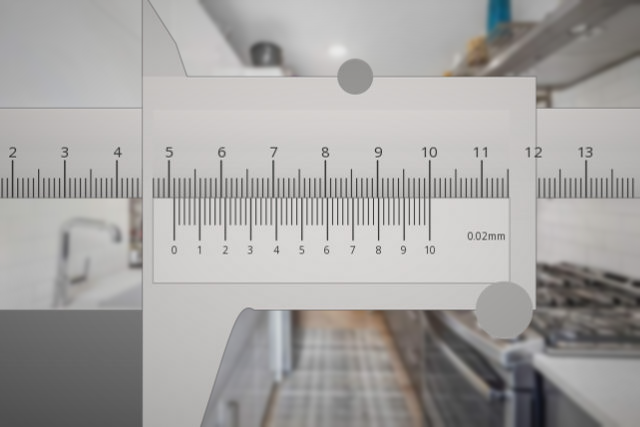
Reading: {"value": 51.0, "unit": "mm"}
